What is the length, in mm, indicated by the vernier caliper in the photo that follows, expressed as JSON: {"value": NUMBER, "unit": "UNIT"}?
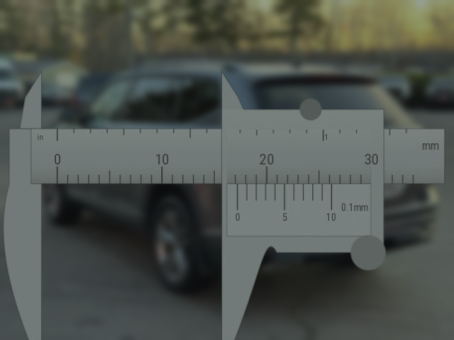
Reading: {"value": 17.2, "unit": "mm"}
